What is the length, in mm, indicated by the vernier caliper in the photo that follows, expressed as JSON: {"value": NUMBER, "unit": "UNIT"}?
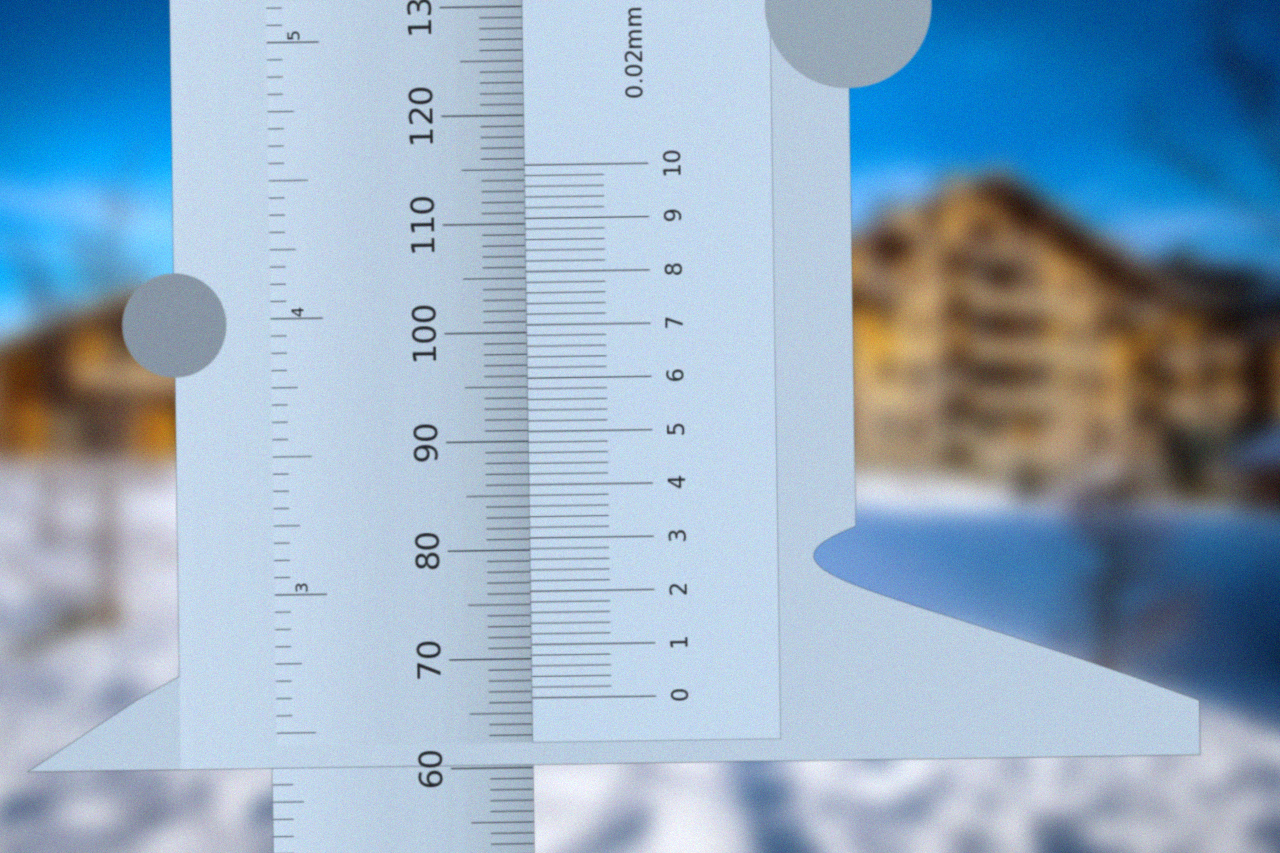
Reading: {"value": 66.4, "unit": "mm"}
